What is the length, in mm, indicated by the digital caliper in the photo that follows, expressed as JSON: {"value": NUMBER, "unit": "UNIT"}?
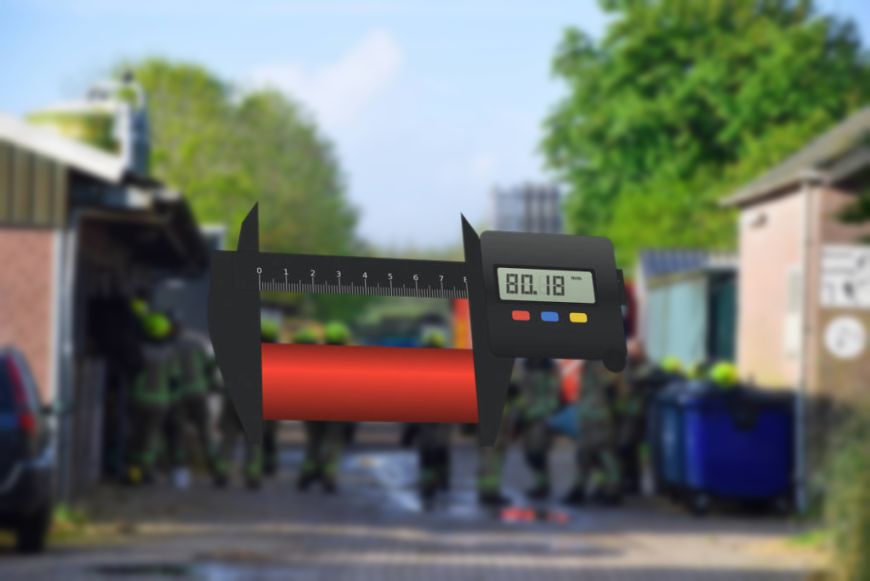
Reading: {"value": 80.18, "unit": "mm"}
